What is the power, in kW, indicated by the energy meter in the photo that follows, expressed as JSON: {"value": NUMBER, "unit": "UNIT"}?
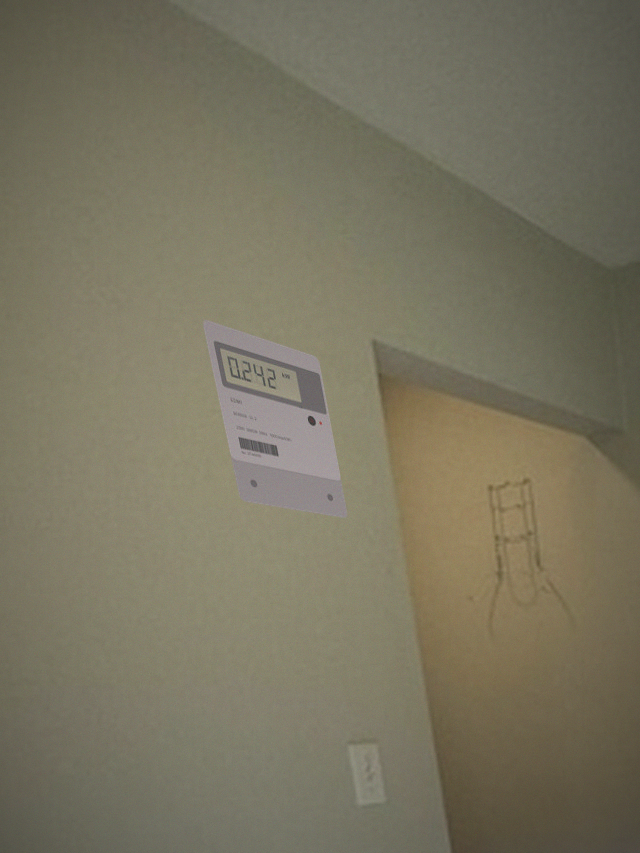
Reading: {"value": 0.242, "unit": "kW"}
